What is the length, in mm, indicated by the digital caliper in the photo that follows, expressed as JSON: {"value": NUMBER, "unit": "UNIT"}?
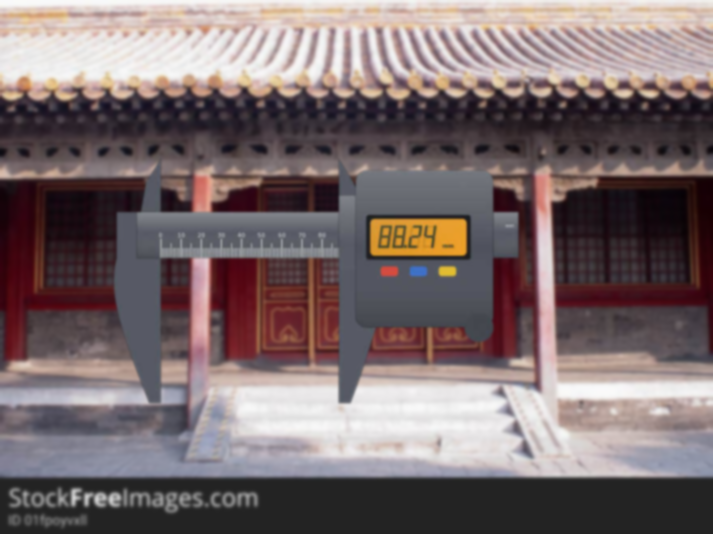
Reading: {"value": 88.24, "unit": "mm"}
